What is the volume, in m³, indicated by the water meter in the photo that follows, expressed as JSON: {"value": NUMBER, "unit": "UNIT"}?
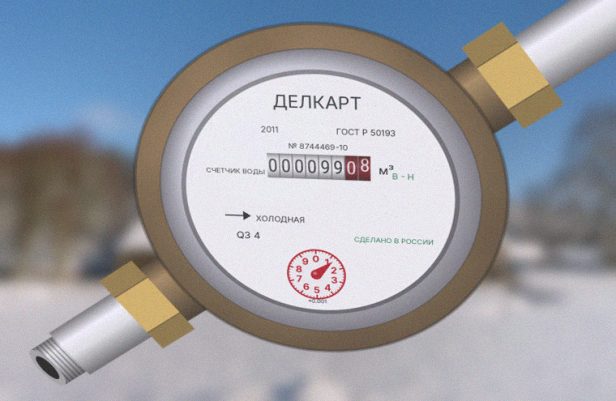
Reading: {"value": 99.081, "unit": "m³"}
